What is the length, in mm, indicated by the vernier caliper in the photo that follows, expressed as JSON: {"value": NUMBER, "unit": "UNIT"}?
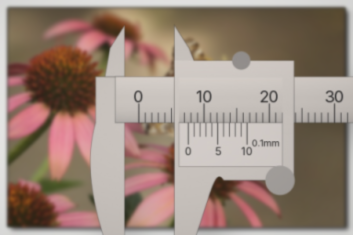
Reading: {"value": 7.6, "unit": "mm"}
